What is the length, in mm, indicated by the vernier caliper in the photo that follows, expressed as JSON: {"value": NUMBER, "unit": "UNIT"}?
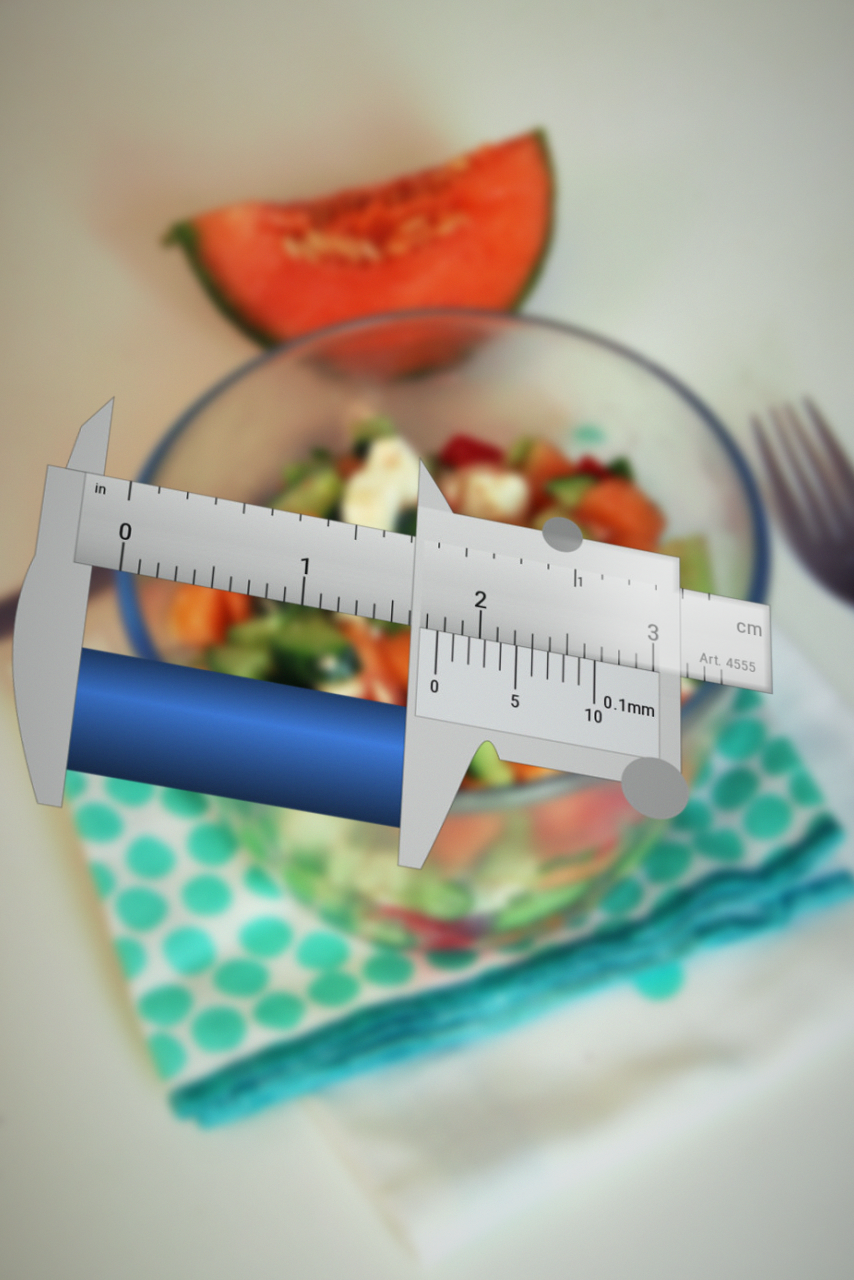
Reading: {"value": 17.6, "unit": "mm"}
